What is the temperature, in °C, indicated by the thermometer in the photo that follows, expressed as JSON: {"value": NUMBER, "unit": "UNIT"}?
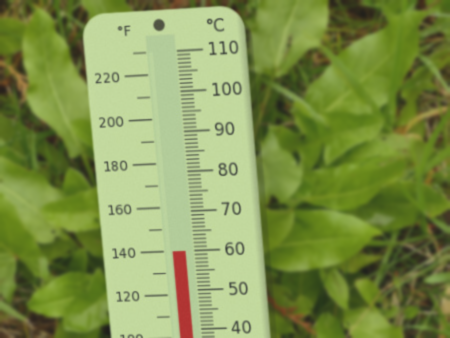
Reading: {"value": 60, "unit": "°C"}
